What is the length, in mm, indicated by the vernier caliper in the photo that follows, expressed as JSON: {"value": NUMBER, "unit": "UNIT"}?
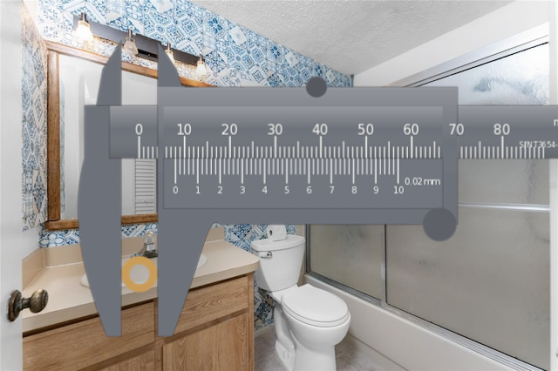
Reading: {"value": 8.0, "unit": "mm"}
